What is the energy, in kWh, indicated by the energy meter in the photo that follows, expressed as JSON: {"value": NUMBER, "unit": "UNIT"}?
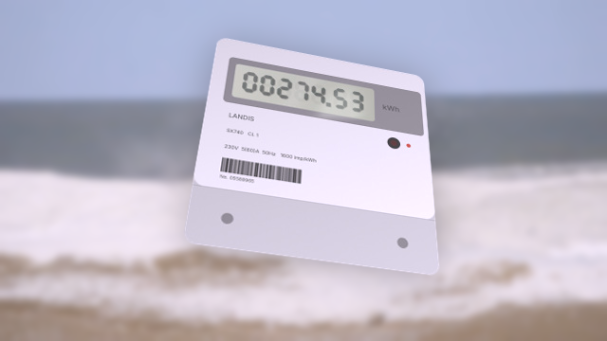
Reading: {"value": 274.53, "unit": "kWh"}
